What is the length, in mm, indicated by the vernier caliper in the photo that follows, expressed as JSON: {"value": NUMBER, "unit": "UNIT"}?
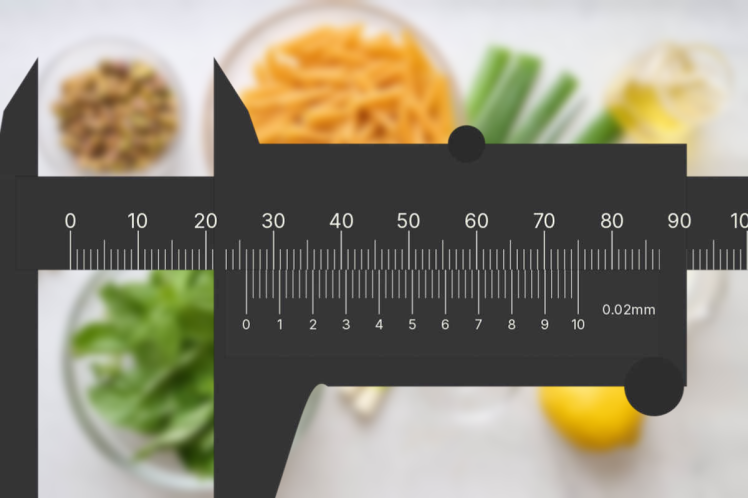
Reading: {"value": 26.0, "unit": "mm"}
